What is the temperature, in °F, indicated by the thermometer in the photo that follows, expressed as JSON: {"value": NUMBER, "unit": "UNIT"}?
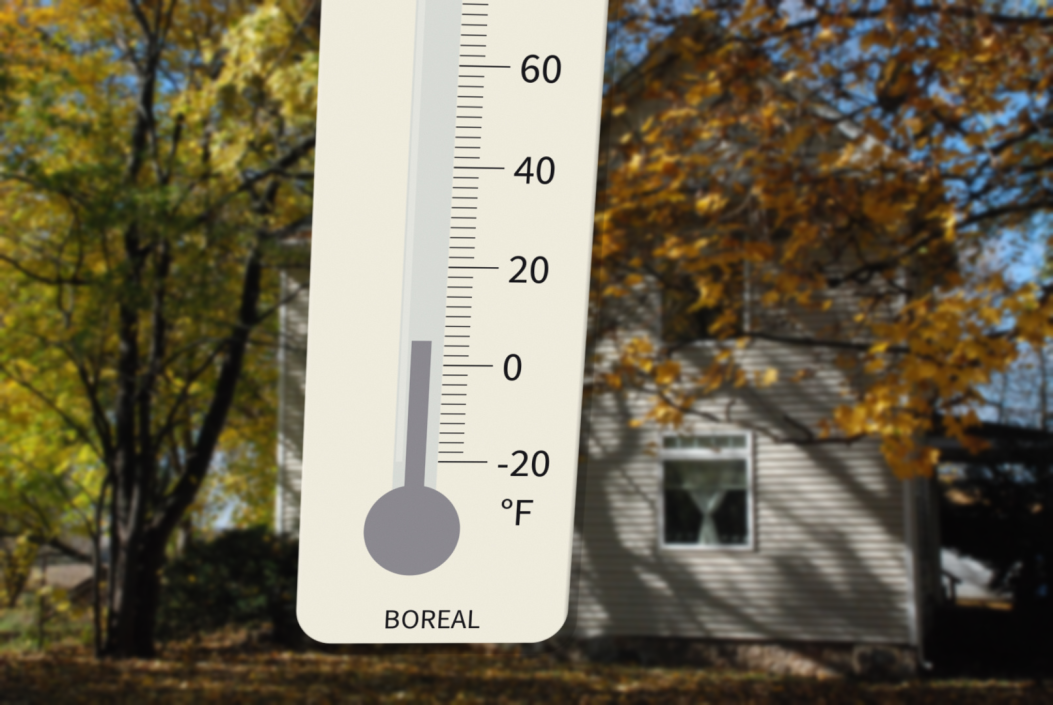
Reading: {"value": 5, "unit": "°F"}
